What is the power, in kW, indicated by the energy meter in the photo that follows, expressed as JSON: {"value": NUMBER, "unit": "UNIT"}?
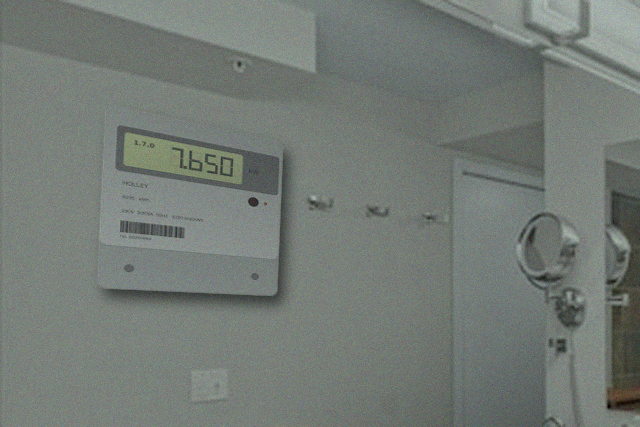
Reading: {"value": 7.650, "unit": "kW"}
